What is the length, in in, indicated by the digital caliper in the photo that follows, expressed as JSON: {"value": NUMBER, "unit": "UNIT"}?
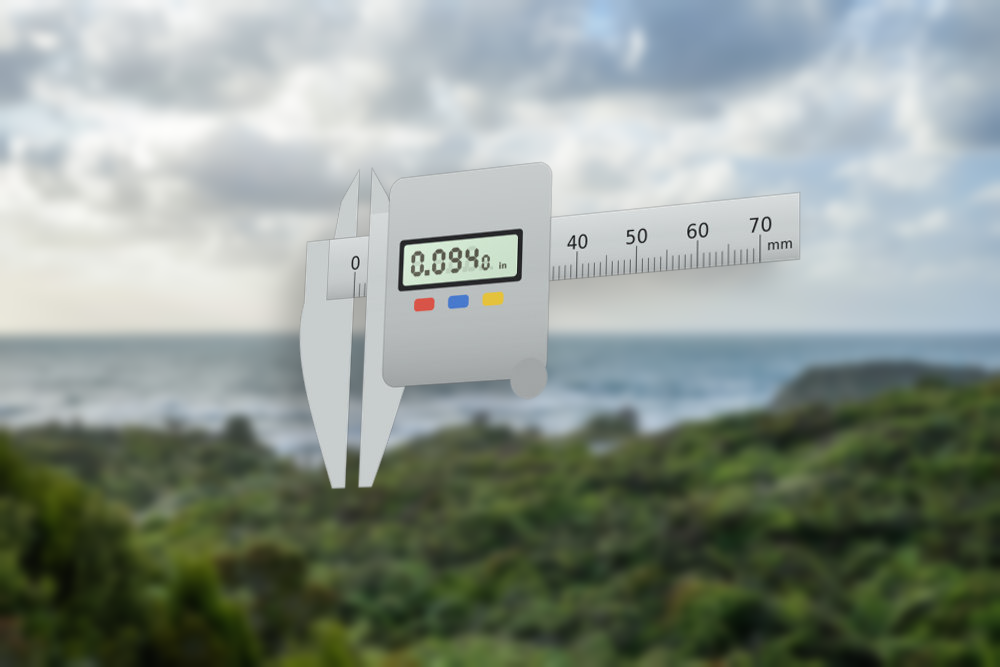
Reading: {"value": 0.0940, "unit": "in"}
